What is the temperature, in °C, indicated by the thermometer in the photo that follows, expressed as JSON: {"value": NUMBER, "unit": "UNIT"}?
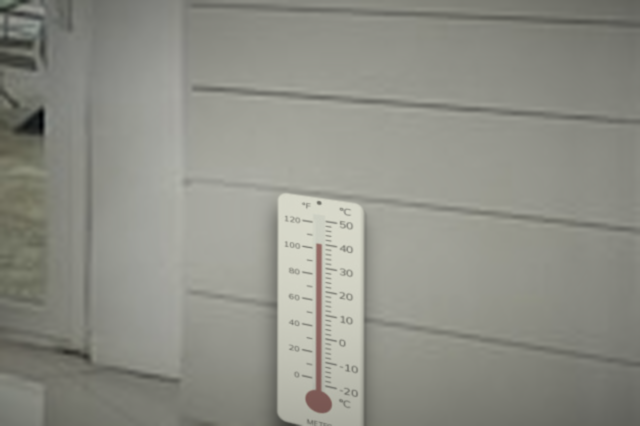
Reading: {"value": 40, "unit": "°C"}
